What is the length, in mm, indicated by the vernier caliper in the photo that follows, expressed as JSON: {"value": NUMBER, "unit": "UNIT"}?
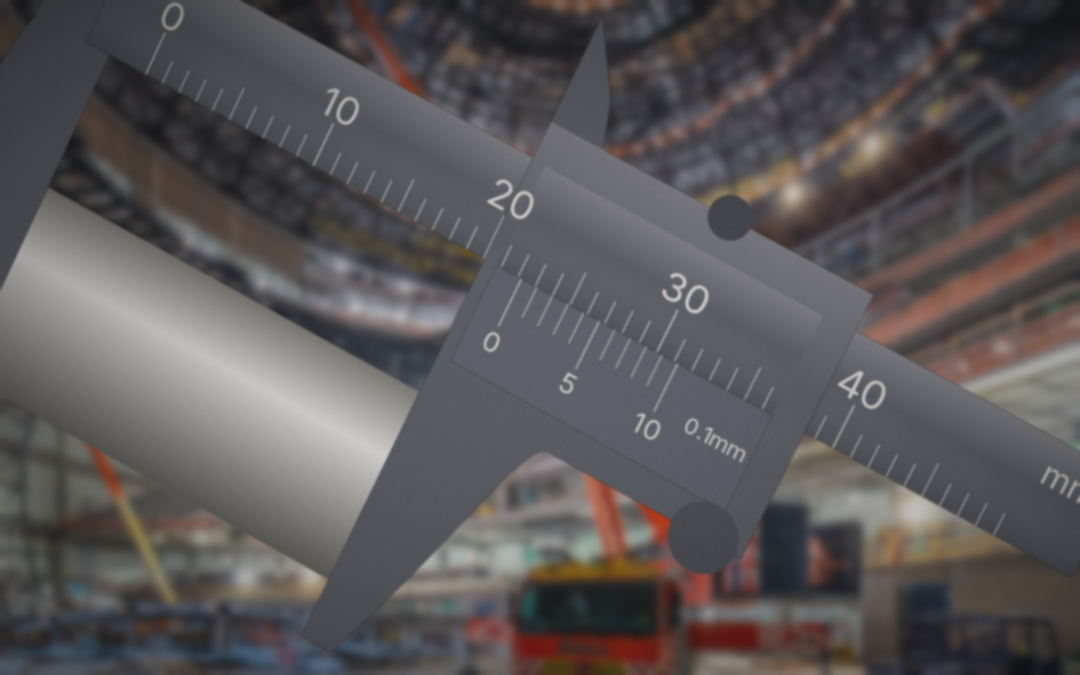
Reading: {"value": 22.2, "unit": "mm"}
